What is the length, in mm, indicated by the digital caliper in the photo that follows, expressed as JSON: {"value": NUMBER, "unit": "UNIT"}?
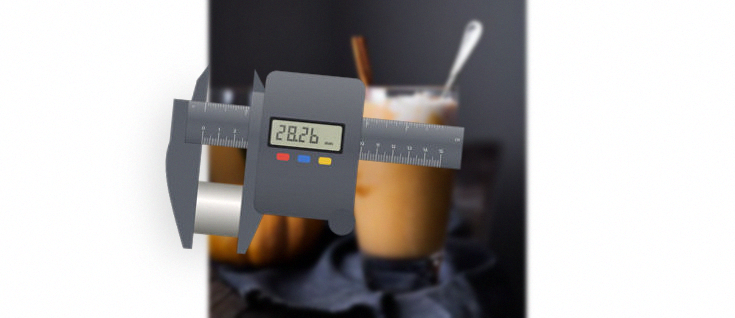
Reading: {"value": 28.26, "unit": "mm"}
